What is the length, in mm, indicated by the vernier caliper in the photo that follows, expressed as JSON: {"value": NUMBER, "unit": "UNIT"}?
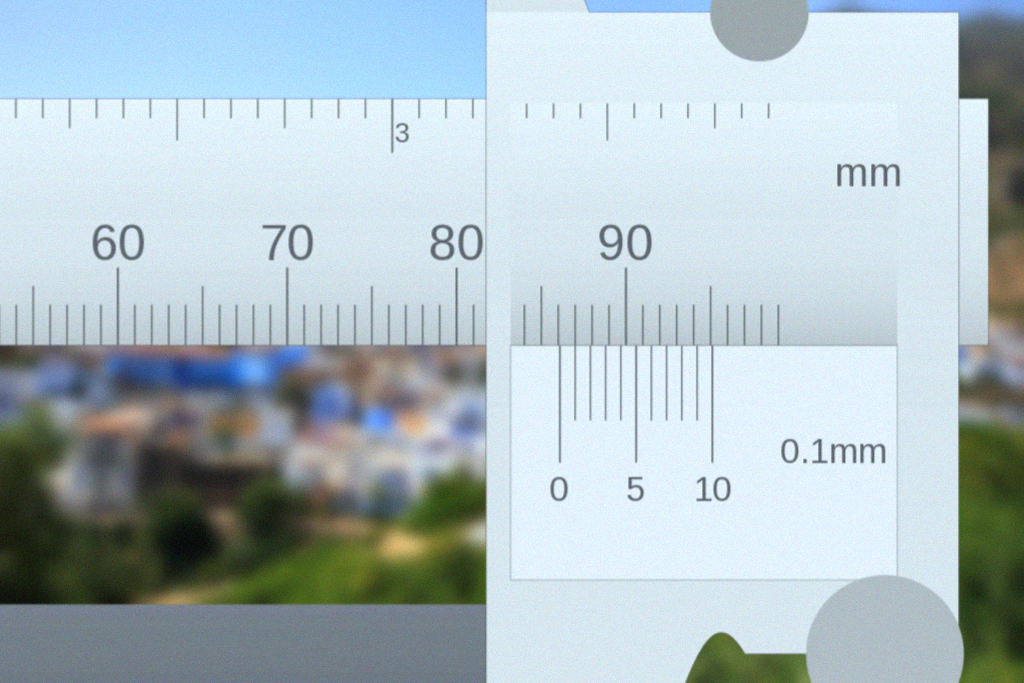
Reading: {"value": 86.1, "unit": "mm"}
